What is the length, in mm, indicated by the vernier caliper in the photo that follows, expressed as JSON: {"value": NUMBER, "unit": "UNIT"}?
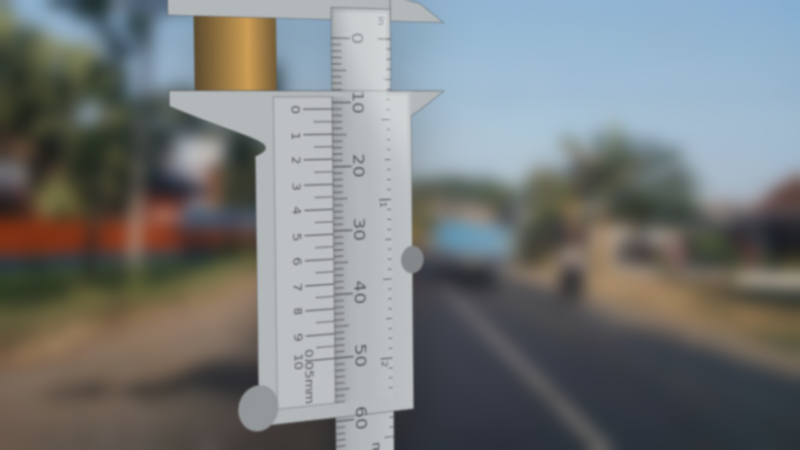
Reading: {"value": 11.0, "unit": "mm"}
